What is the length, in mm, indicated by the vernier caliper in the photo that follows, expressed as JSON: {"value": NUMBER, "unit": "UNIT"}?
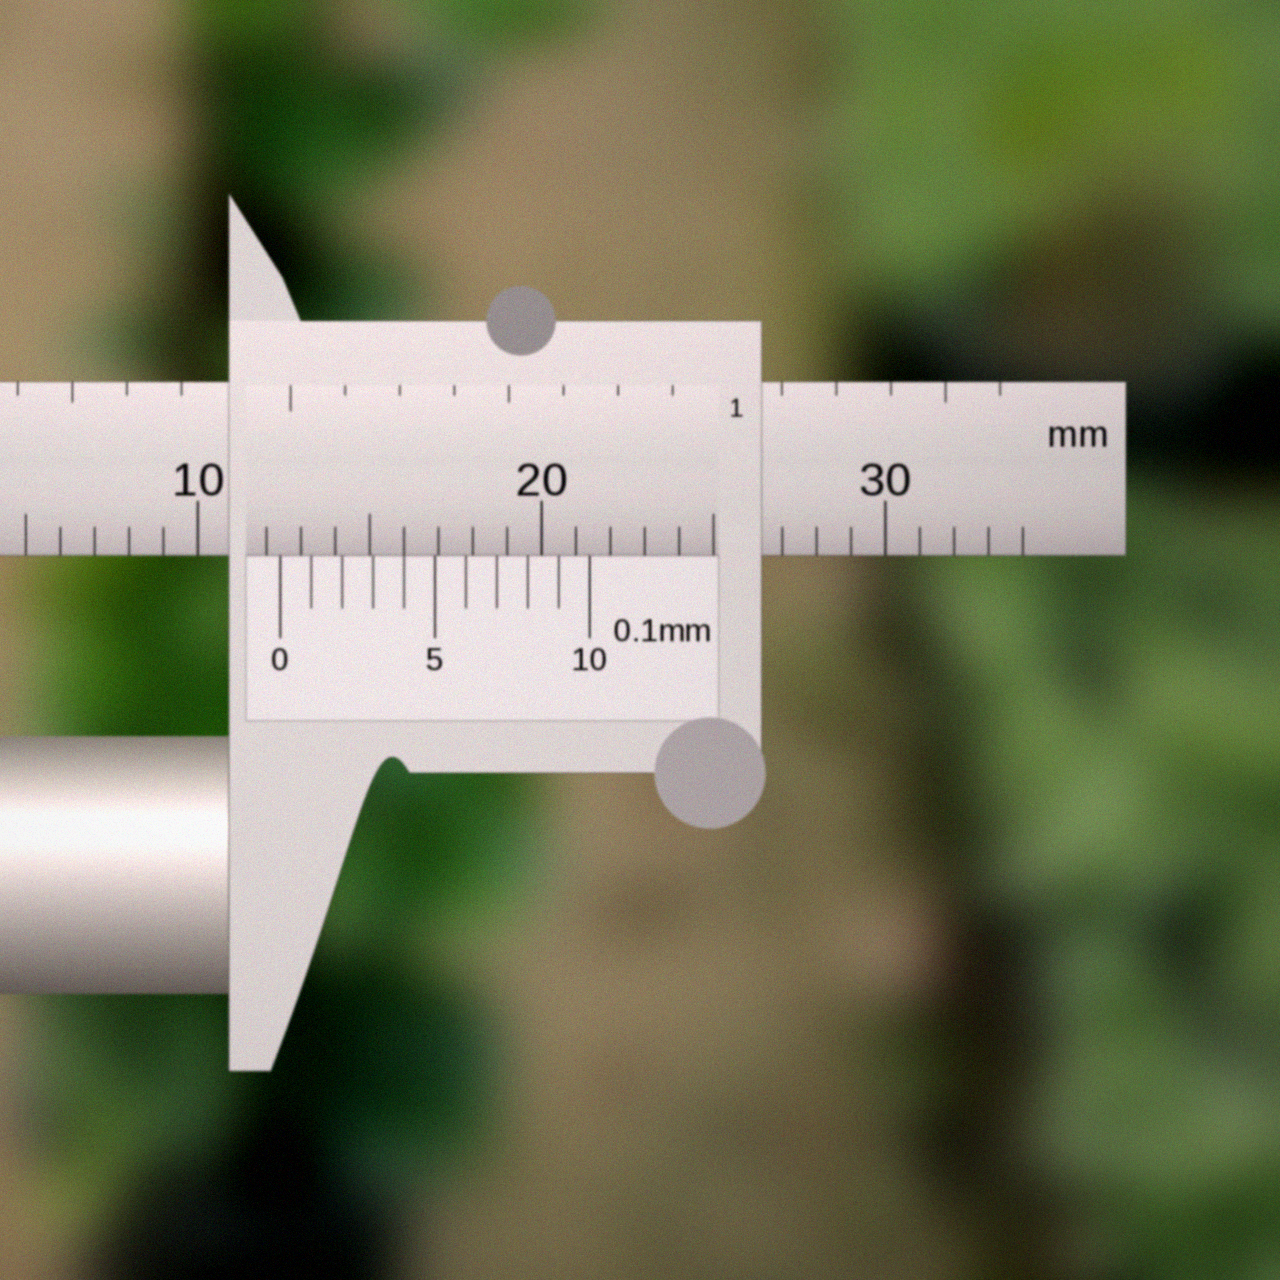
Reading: {"value": 12.4, "unit": "mm"}
